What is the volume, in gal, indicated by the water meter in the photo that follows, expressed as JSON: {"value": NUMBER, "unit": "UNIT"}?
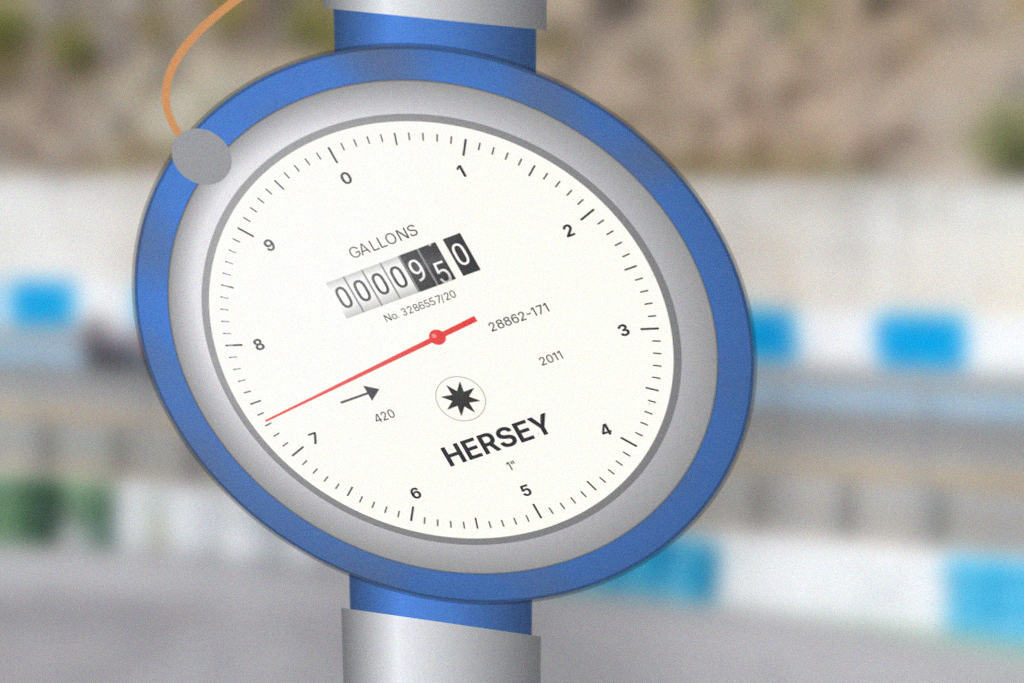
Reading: {"value": 947.3, "unit": "gal"}
